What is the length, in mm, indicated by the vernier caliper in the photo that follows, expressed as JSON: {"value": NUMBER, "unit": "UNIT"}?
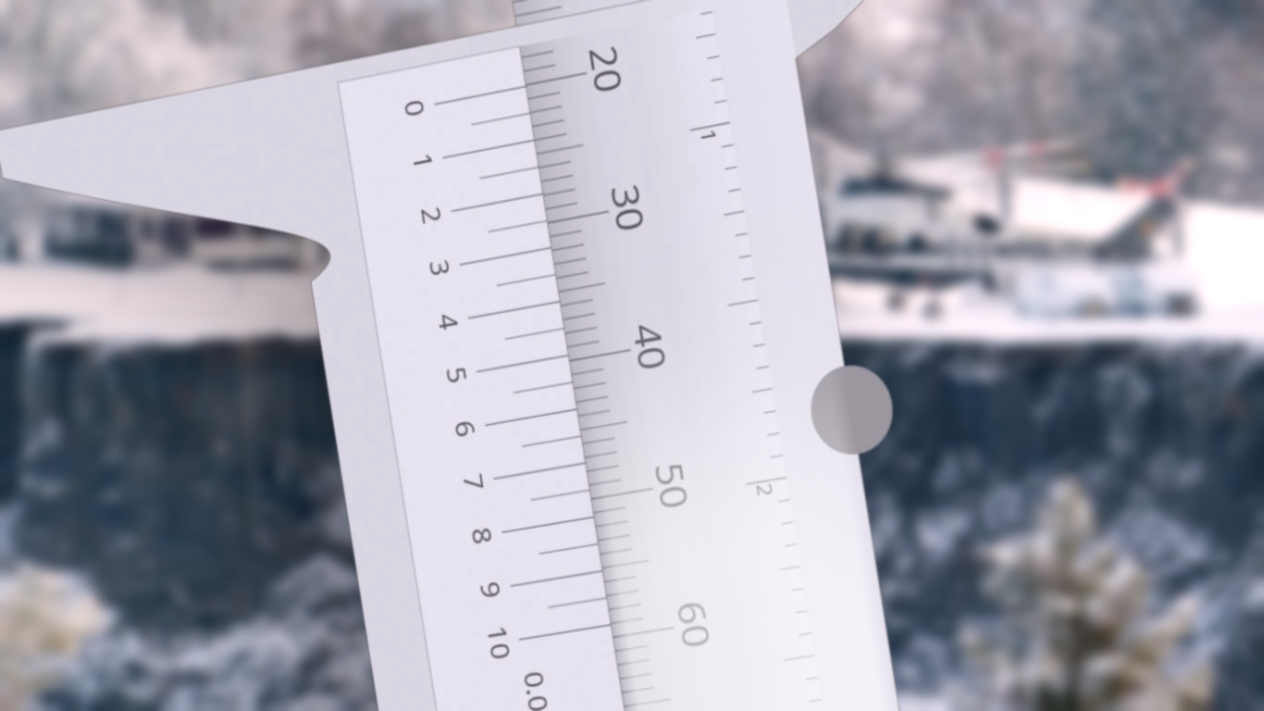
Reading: {"value": 20.1, "unit": "mm"}
